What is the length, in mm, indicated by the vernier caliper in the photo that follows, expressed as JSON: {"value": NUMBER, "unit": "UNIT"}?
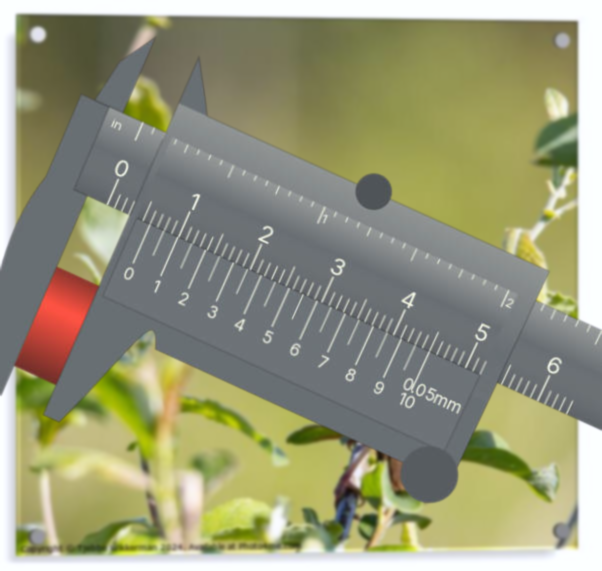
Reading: {"value": 6.0, "unit": "mm"}
